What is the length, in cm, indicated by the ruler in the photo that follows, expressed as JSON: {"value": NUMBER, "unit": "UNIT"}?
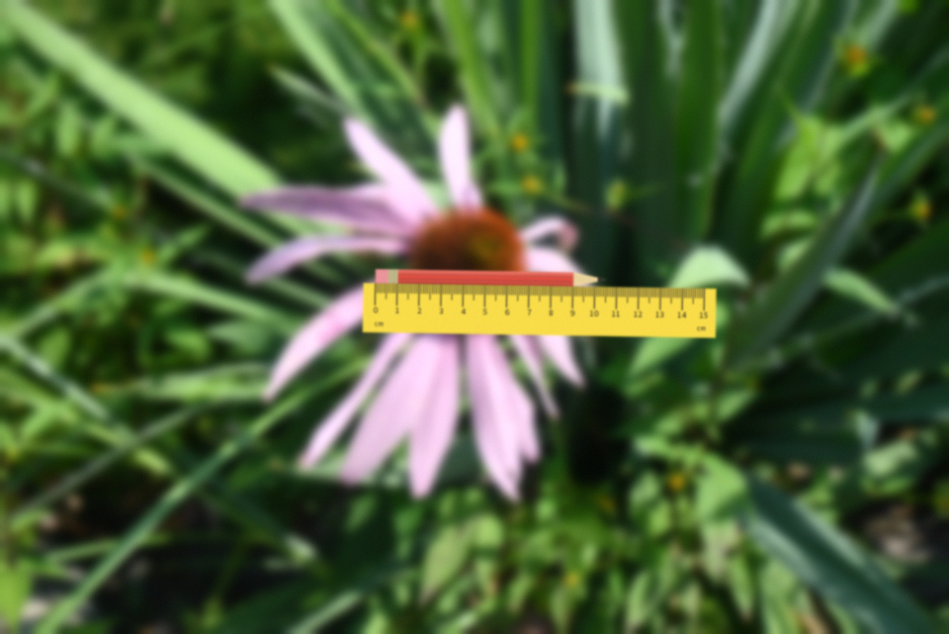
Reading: {"value": 10.5, "unit": "cm"}
